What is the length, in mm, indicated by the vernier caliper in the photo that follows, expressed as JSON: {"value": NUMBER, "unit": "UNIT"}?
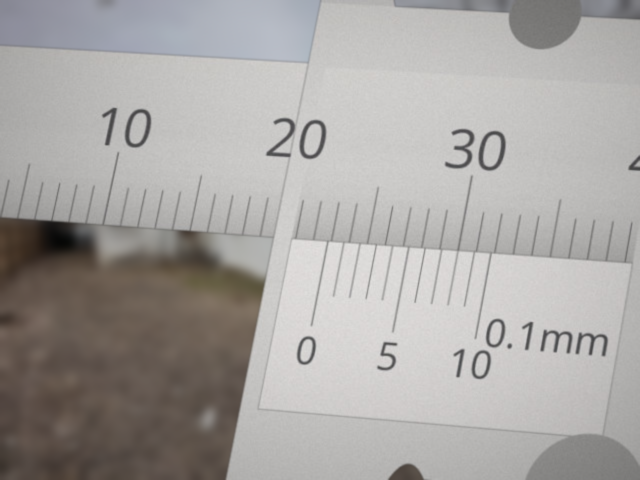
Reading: {"value": 22.8, "unit": "mm"}
